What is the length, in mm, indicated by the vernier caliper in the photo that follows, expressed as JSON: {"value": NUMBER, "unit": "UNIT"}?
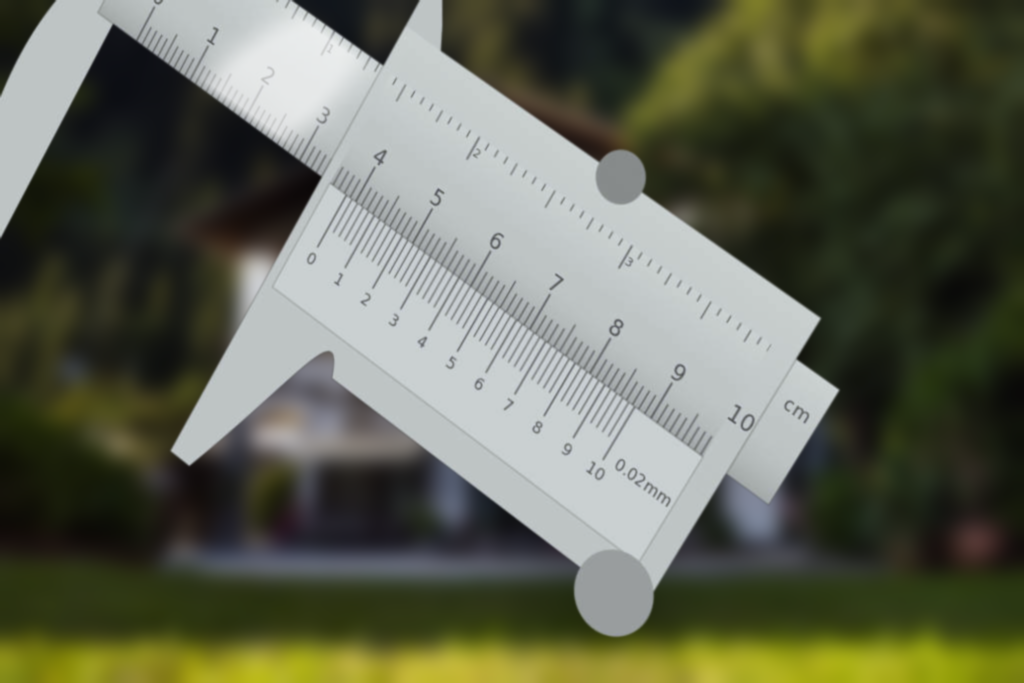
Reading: {"value": 38.4, "unit": "mm"}
